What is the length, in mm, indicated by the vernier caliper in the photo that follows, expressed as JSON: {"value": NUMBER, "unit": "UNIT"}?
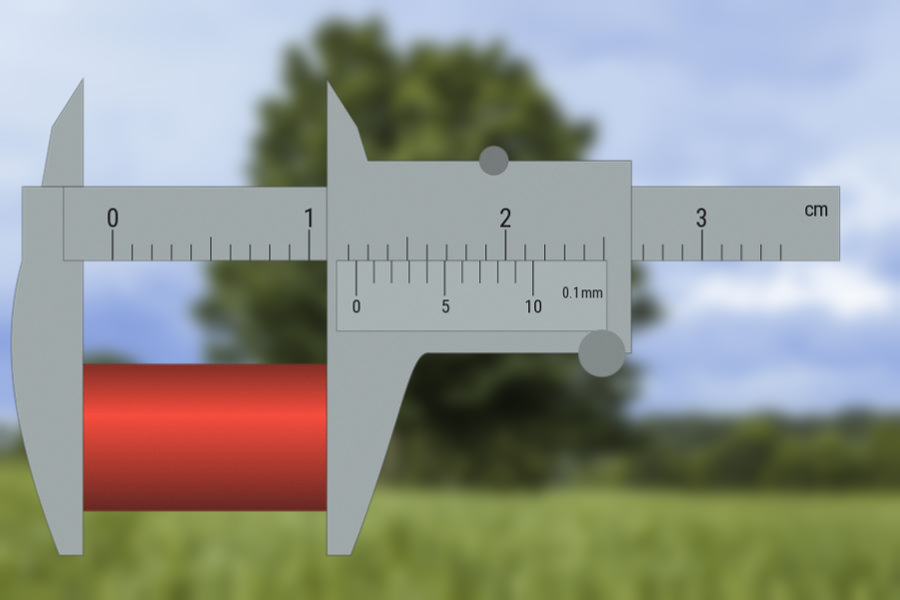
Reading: {"value": 12.4, "unit": "mm"}
